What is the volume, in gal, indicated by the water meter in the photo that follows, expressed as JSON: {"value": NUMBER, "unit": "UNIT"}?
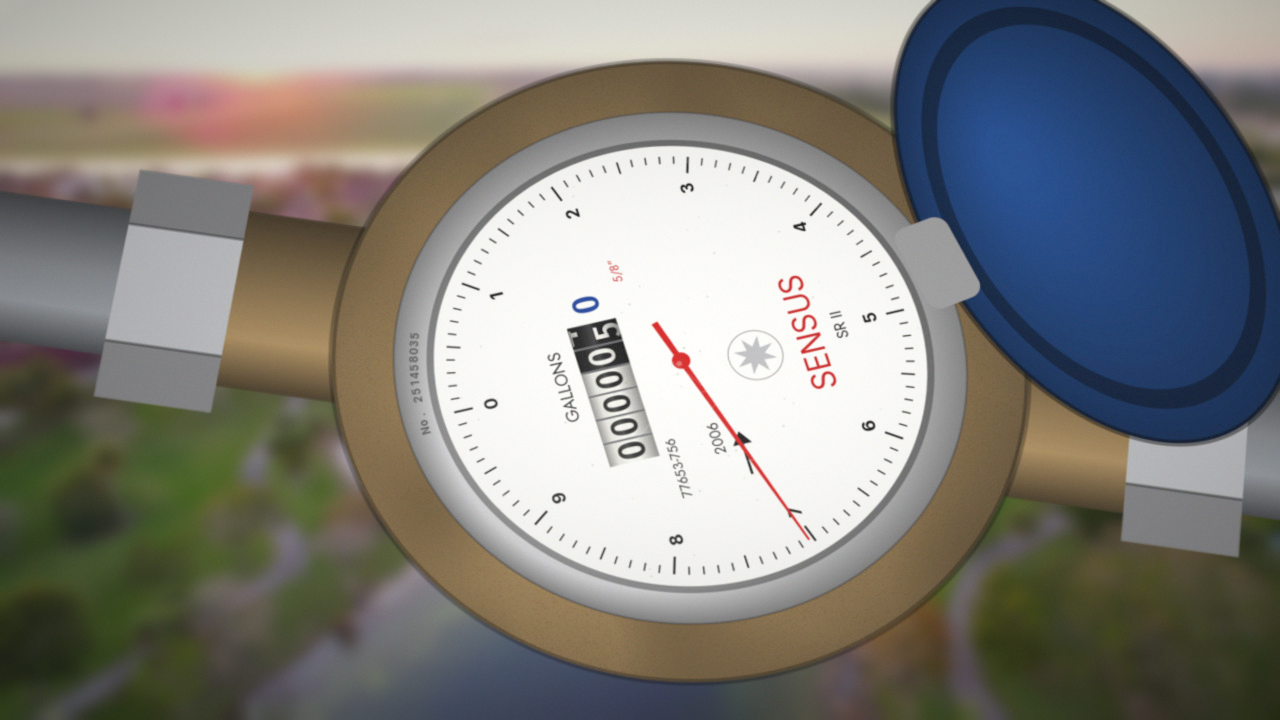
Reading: {"value": 47.0, "unit": "gal"}
